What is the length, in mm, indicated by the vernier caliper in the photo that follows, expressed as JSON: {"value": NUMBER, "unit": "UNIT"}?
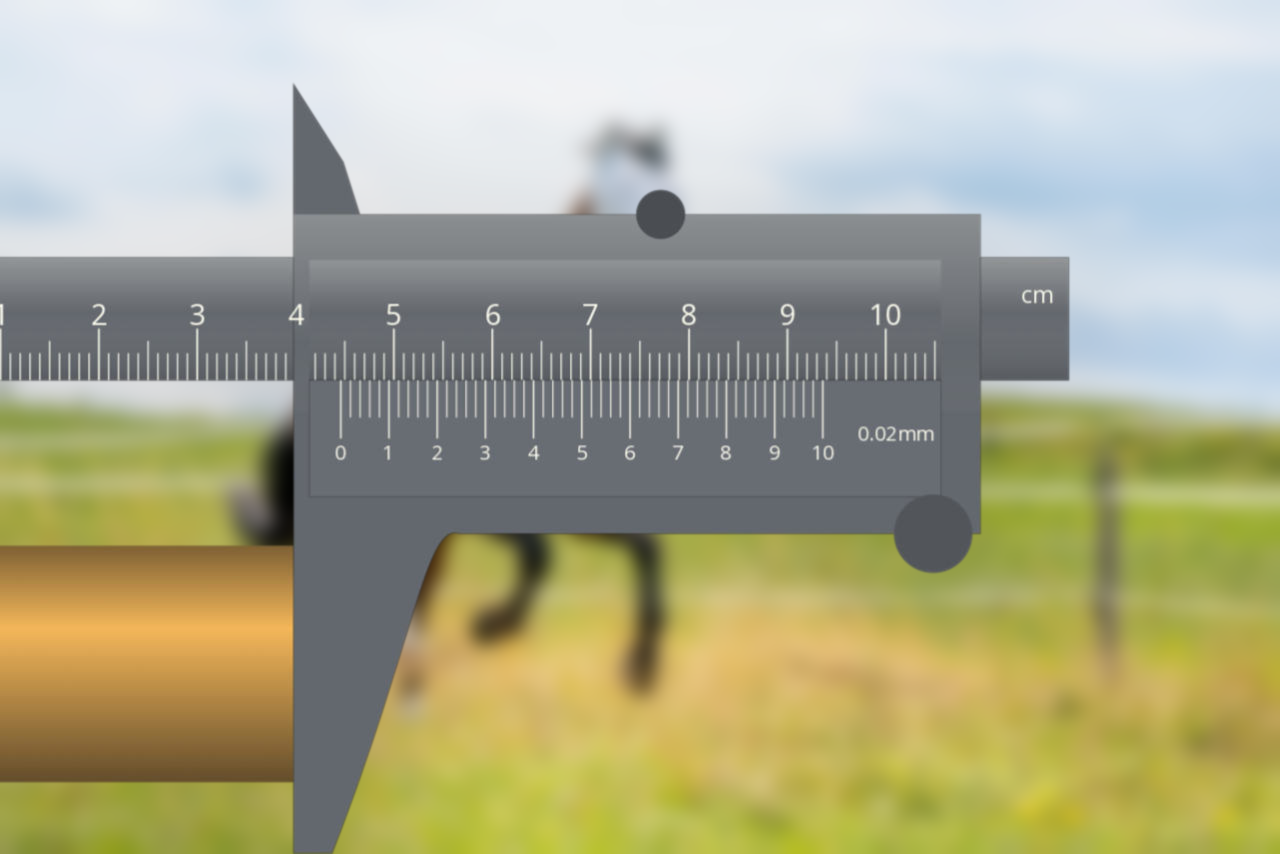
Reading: {"value": 44.6, "unit": "mm"}
